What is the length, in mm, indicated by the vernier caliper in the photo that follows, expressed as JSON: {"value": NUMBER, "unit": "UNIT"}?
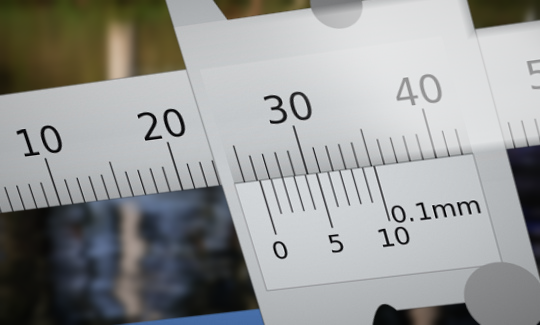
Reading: {"value": 26.2, "unit": "mm"}
